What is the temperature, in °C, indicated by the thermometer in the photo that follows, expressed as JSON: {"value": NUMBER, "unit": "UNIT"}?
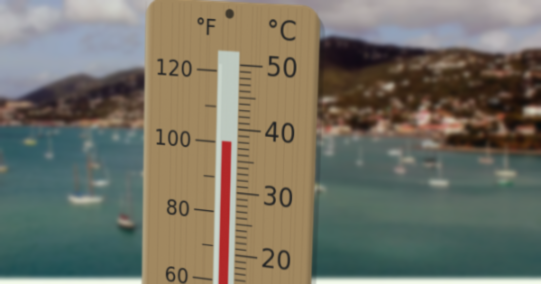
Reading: {"value": 38, "unit": "°C"}
